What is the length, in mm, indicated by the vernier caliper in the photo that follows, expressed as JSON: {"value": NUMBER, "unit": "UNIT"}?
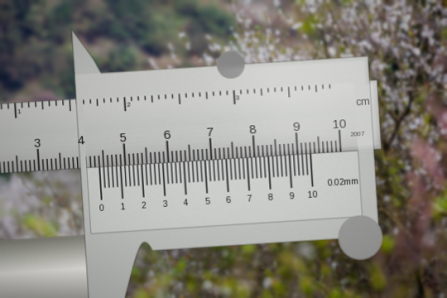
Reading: {"value": 44.0, "unit": "mm"}
